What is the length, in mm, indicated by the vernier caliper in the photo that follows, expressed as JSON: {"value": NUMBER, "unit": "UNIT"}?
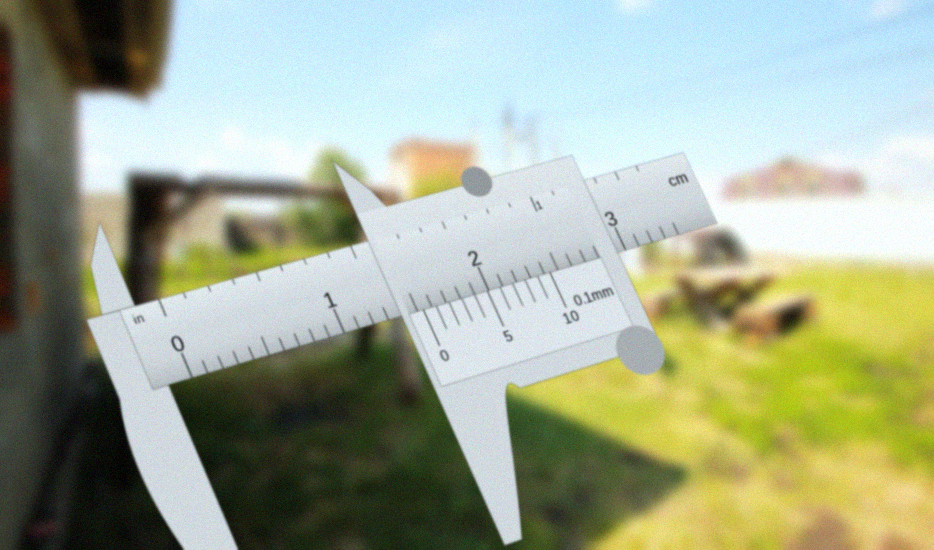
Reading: {"value": 15.4, "unit": "mm"}
